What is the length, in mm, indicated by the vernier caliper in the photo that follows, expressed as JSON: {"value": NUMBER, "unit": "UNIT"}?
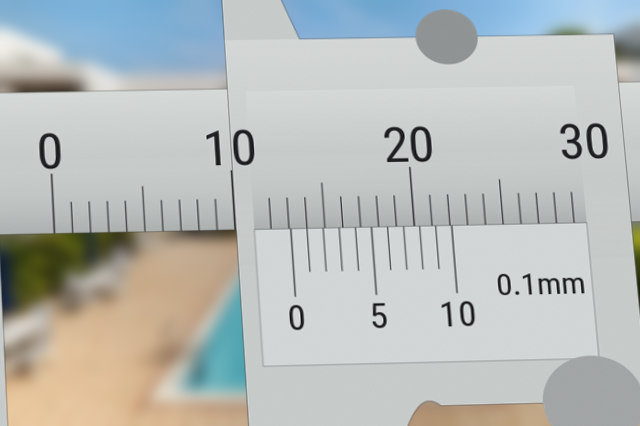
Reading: {"value": 13.1, "unit": "mm"}
